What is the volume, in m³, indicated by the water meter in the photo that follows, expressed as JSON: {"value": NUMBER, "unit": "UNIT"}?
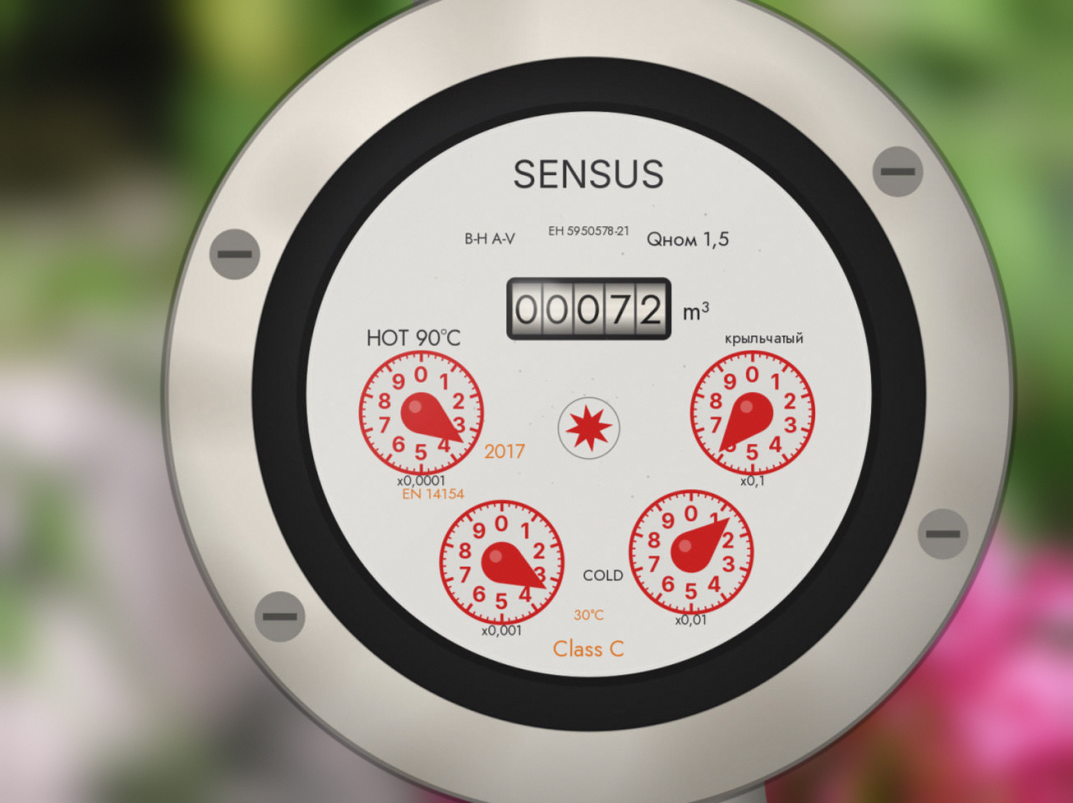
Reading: {"value": 72.6133, "unit": "m³"}
